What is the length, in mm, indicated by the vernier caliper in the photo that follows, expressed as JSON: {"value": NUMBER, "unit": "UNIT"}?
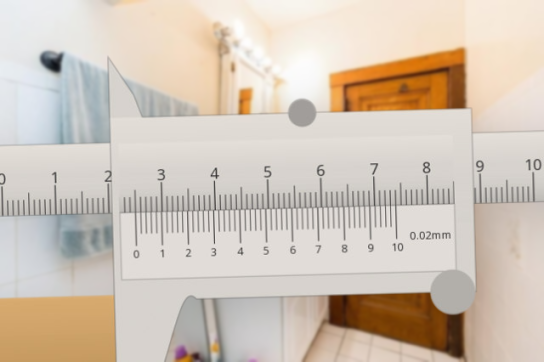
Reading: {"value": 25.0, "unit": "mm"}
